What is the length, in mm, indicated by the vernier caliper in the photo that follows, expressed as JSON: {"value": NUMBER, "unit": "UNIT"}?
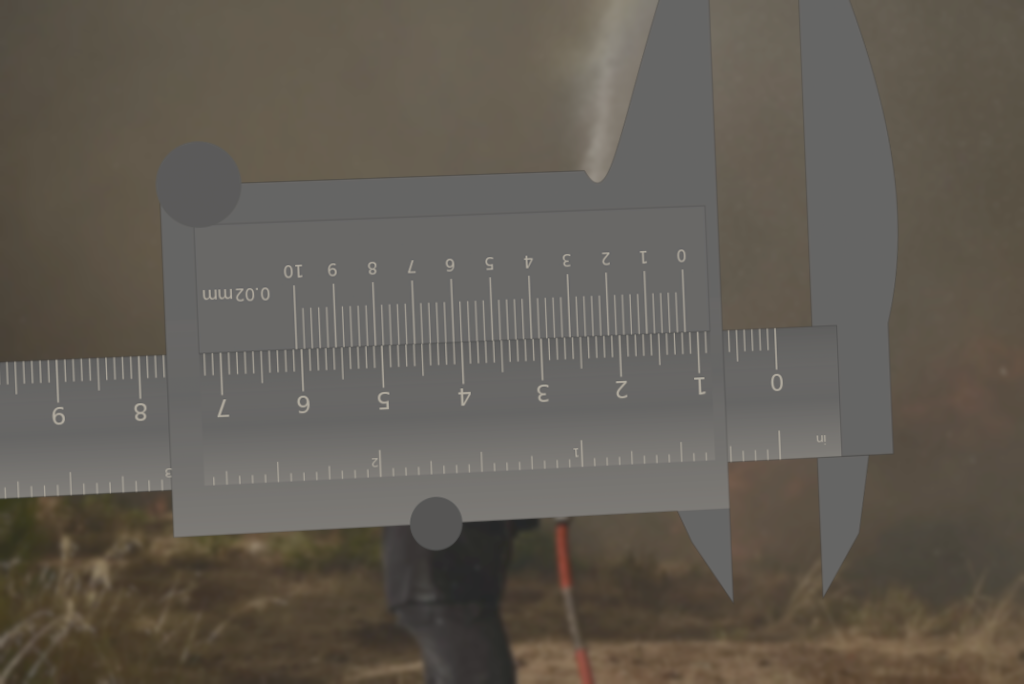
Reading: {"value": 11.6, "unit": "mm"}
